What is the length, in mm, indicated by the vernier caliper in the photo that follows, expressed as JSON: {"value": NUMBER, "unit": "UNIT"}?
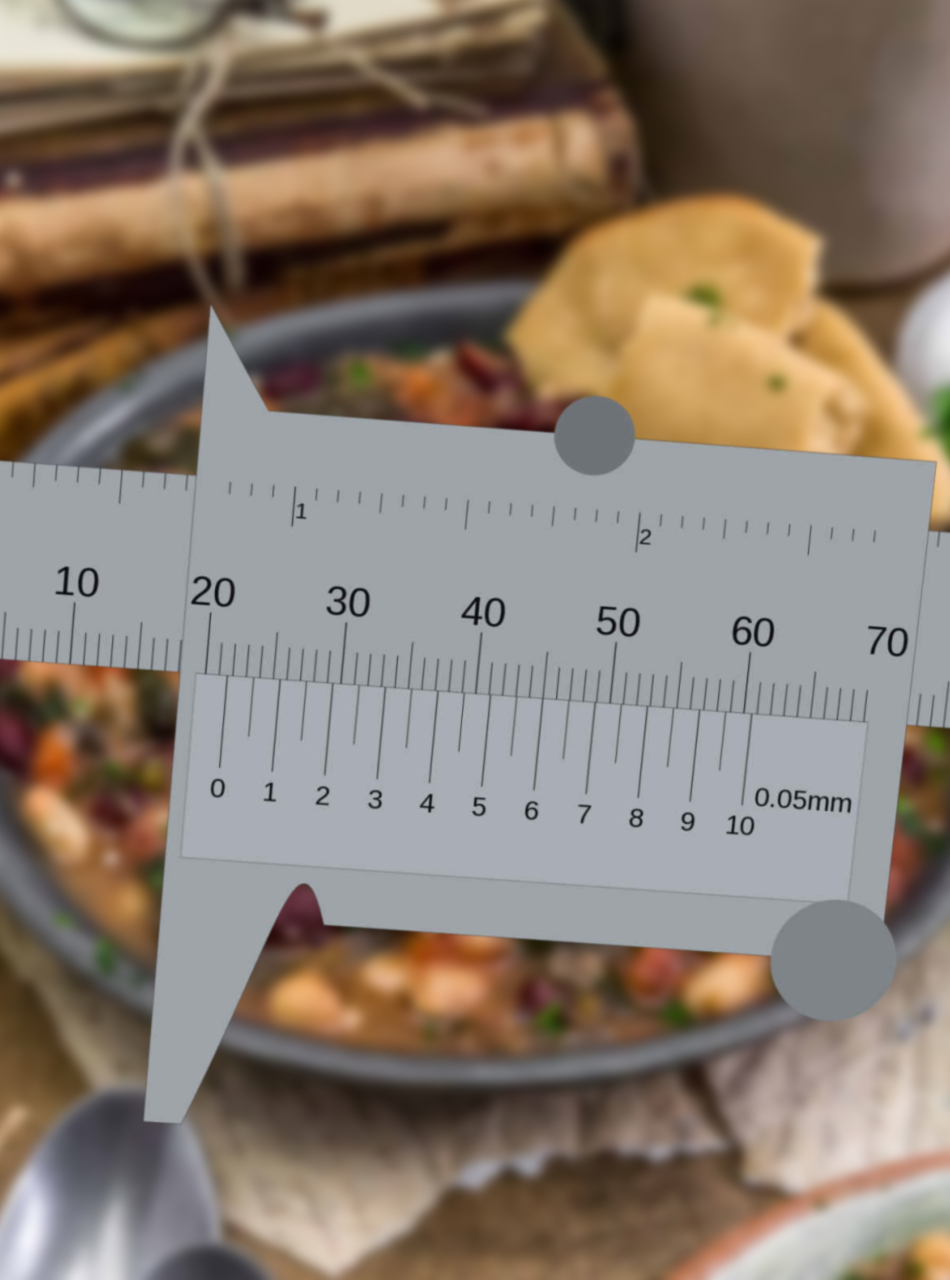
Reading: {"value": 21.6, "unit": "mm"}
